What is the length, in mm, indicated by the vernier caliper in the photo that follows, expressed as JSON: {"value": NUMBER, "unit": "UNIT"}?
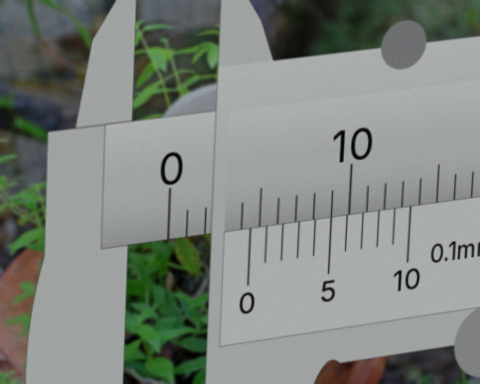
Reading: {"value": 4.5, "unit": "mm"}
